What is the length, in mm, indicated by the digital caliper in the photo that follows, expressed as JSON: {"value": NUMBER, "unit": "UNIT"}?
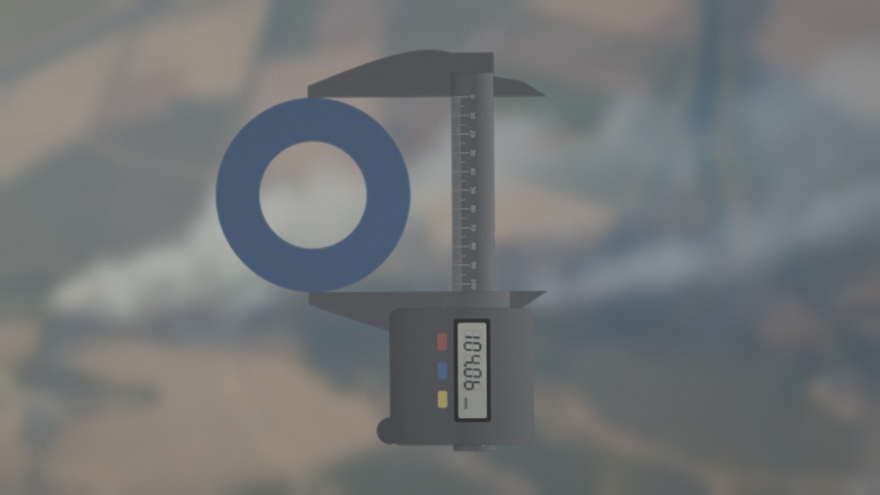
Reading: {"value": 104.06, "unit": "mm"}
